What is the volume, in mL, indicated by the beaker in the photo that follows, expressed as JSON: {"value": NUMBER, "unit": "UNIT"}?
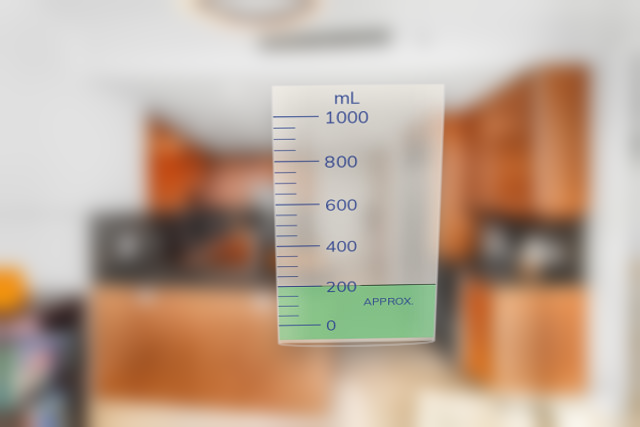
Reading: {"value": 200, "unit": "mL"}
